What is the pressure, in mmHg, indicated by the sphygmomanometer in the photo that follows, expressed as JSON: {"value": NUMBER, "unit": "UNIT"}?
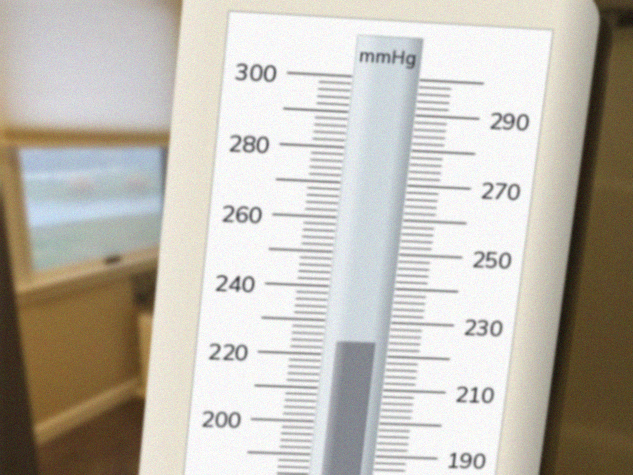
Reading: {"value": 224, "unit": "mmHg"}
